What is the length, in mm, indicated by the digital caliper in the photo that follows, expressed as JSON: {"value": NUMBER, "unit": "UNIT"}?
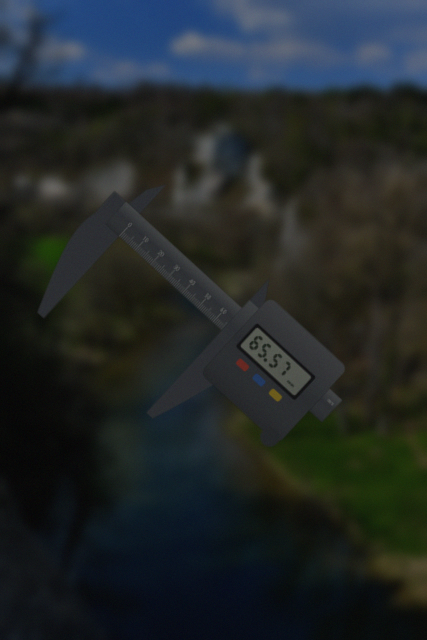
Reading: {"value": 65.57, "unit": "mm"}
